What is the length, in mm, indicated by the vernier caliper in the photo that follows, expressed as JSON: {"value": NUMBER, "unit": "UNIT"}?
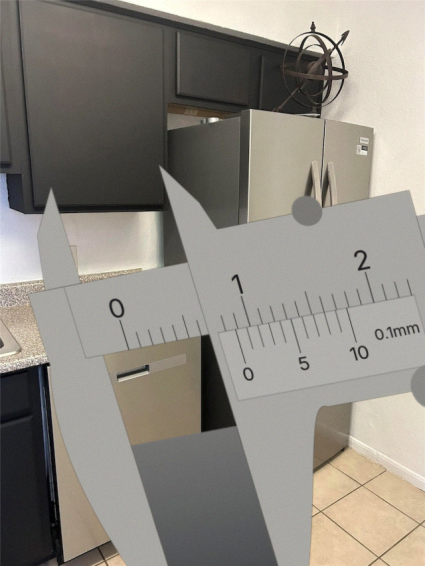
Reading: {"value": 8.8, "unit": "mm"}
